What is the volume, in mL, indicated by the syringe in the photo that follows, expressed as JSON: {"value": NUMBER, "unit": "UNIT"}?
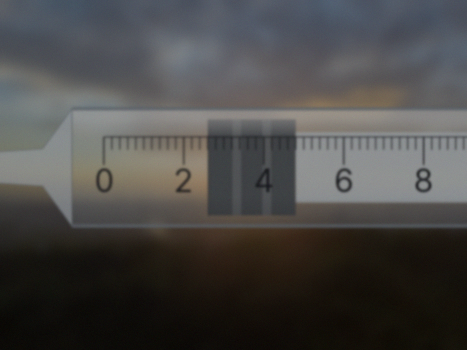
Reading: {"value": 2.6, "unit": "mL"}
